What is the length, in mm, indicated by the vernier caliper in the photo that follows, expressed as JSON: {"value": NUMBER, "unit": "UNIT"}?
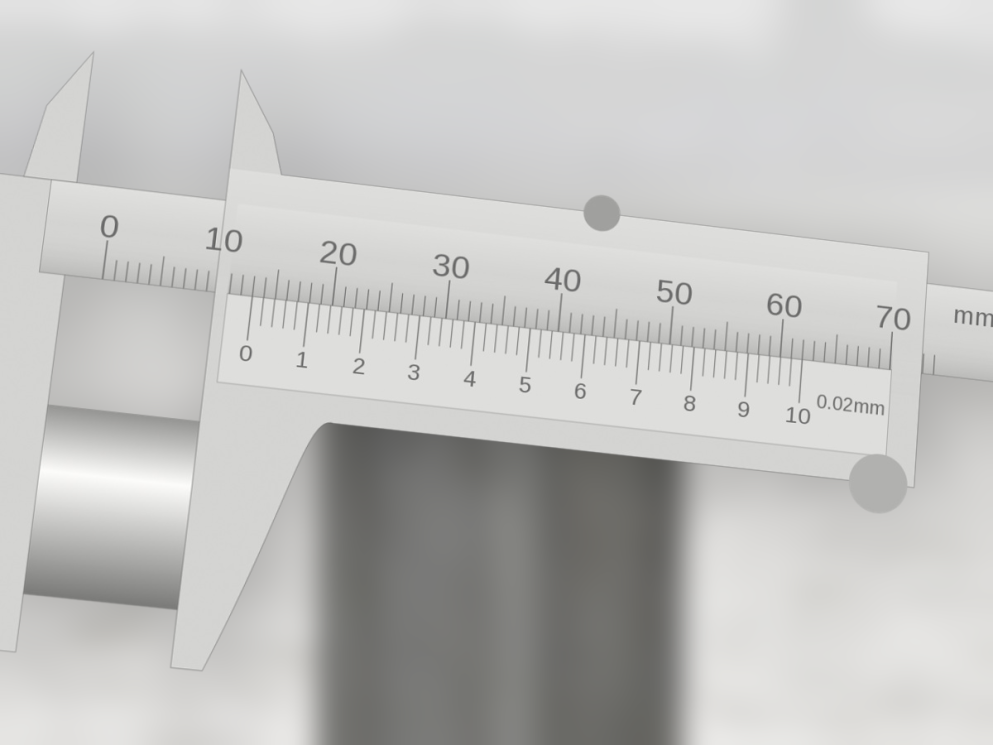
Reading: {"value": 13.0, "unit": "mm"}
